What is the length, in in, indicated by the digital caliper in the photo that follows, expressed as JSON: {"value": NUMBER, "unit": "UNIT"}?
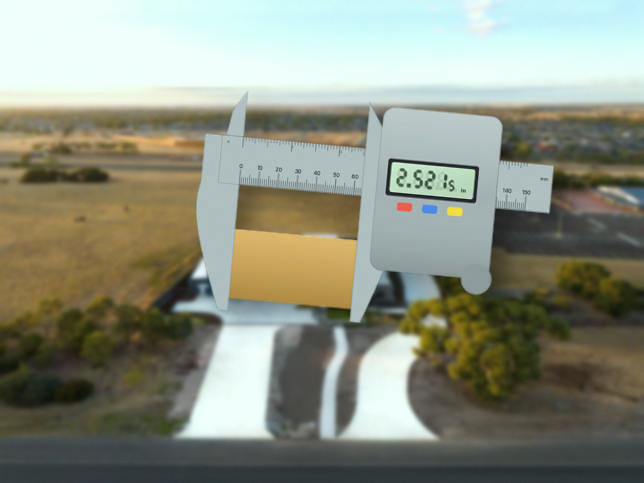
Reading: {"value": 2.5215, "unit": "in"}
